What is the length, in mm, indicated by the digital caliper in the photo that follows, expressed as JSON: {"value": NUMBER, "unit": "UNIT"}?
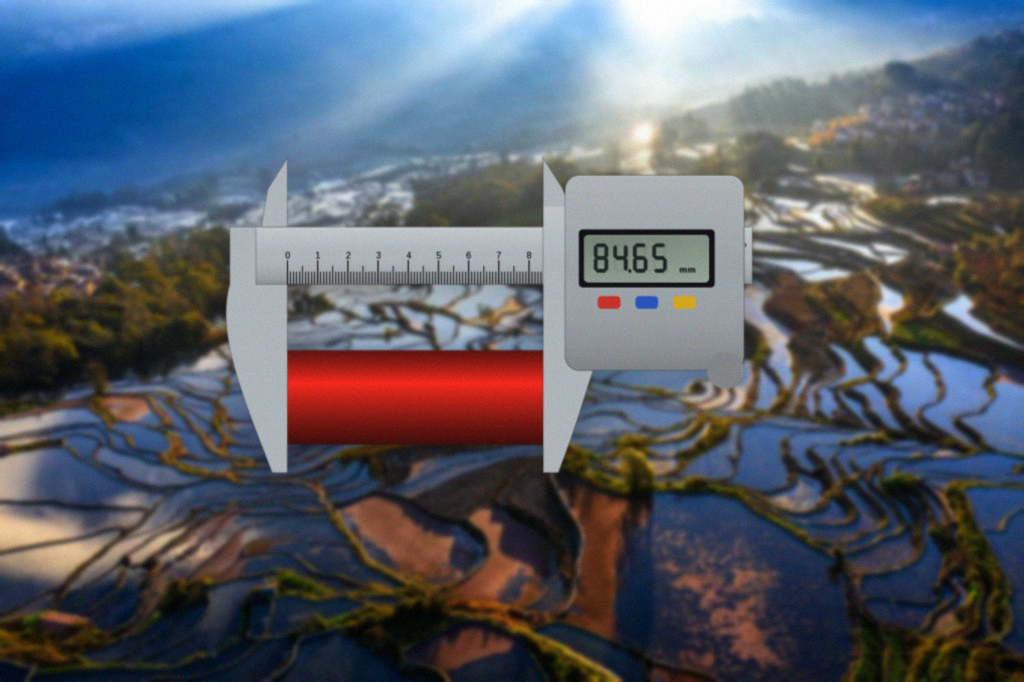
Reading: {"value": 84.65, "unit": "mm"}
